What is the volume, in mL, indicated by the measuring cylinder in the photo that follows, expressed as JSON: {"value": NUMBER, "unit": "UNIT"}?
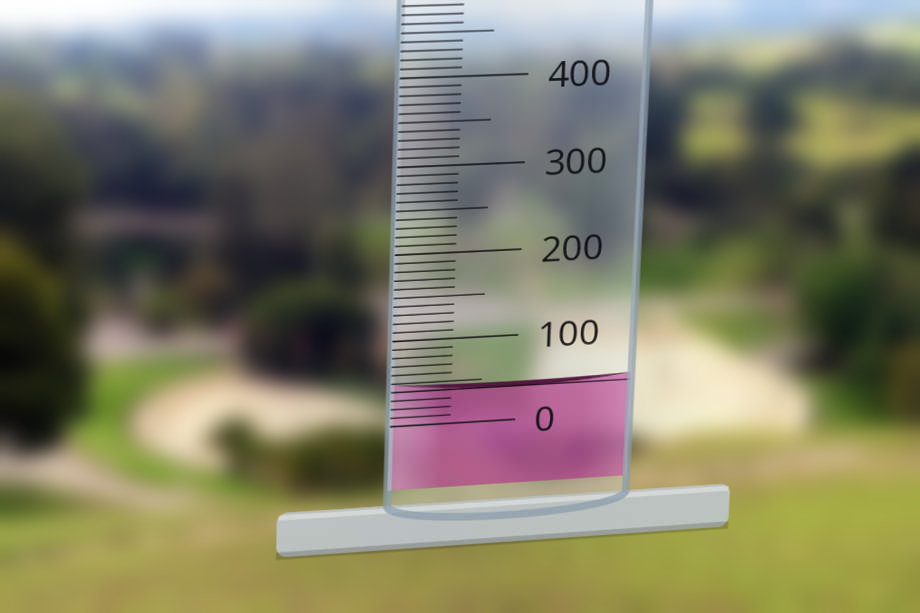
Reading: {"value": 40, "unit": "mL"}
